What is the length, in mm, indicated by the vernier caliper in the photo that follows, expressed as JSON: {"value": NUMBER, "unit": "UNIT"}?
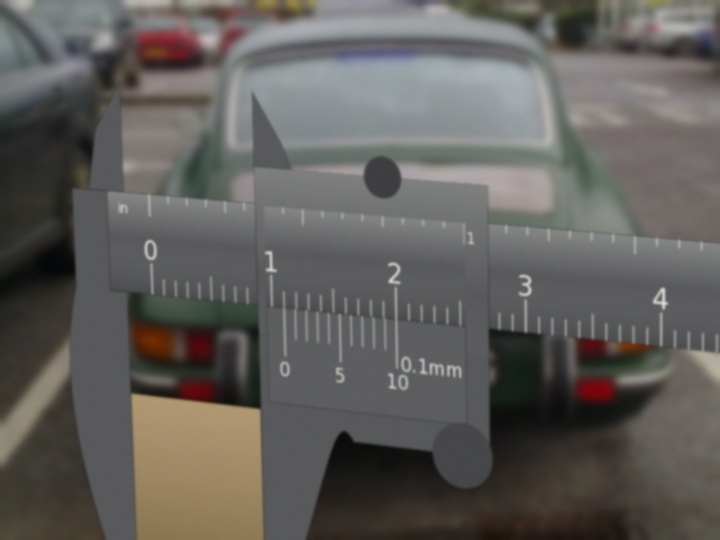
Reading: {"value": 11.0, "unit": "mm"}
